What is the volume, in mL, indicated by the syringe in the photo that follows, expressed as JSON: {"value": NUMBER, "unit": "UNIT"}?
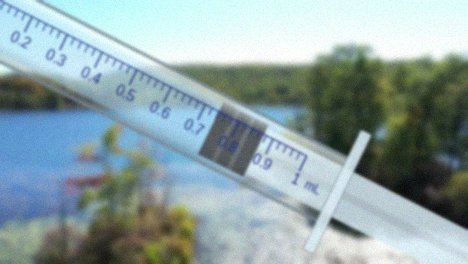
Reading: {"value": 0.74, "unit": "mL"}
